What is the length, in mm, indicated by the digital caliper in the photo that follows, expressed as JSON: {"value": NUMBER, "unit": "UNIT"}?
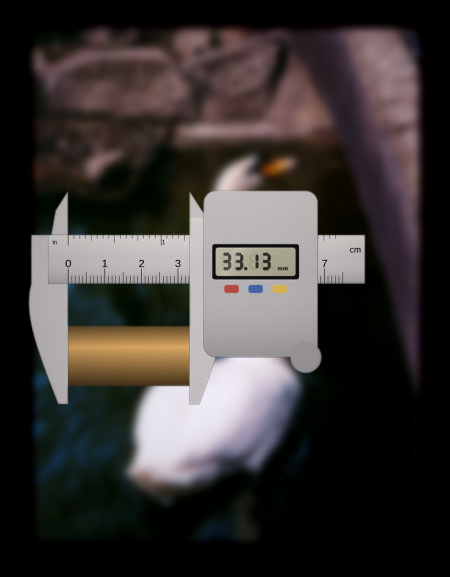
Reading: {"value": 33.13, "unit": "mm"}
